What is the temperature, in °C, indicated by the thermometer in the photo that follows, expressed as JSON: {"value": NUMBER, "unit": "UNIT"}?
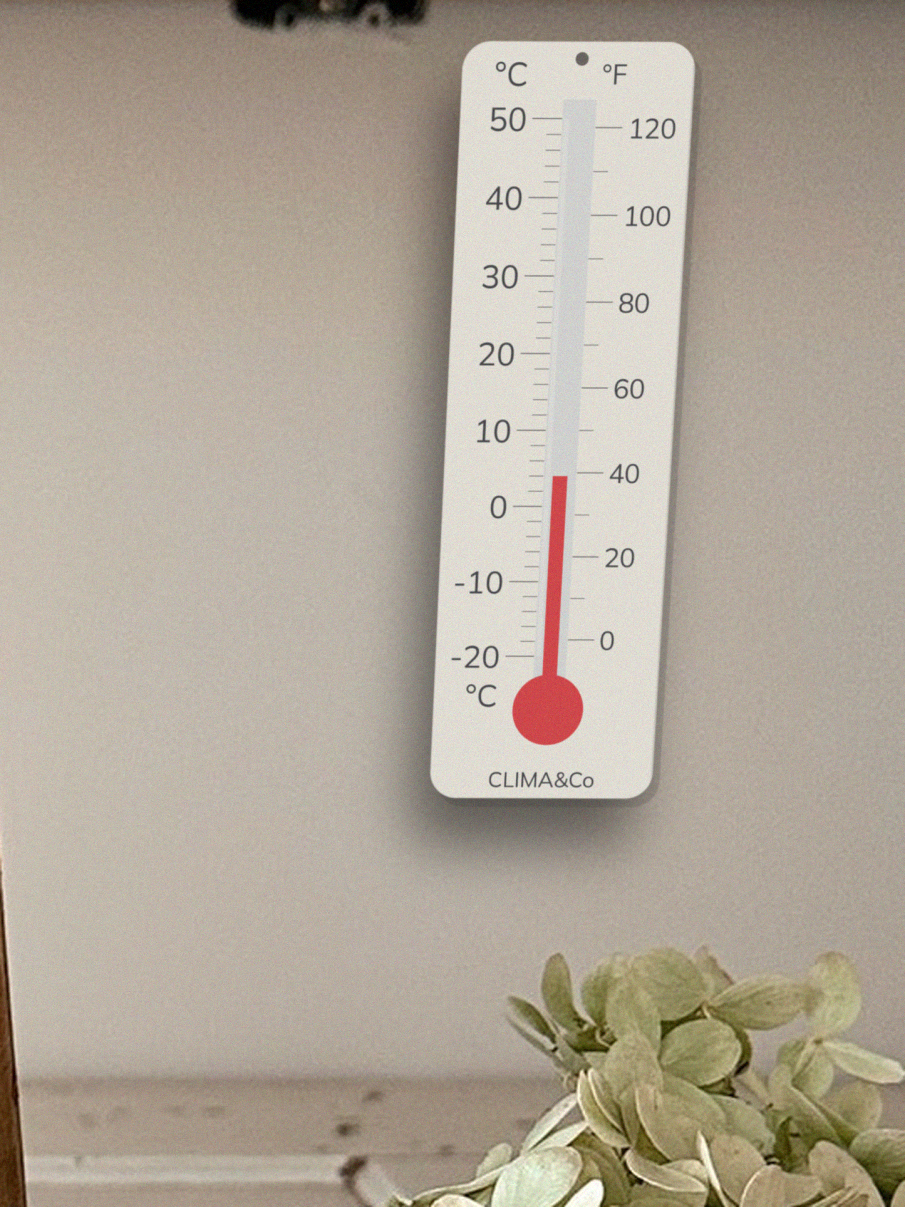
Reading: {"value": 4, "unit": "°C"}
